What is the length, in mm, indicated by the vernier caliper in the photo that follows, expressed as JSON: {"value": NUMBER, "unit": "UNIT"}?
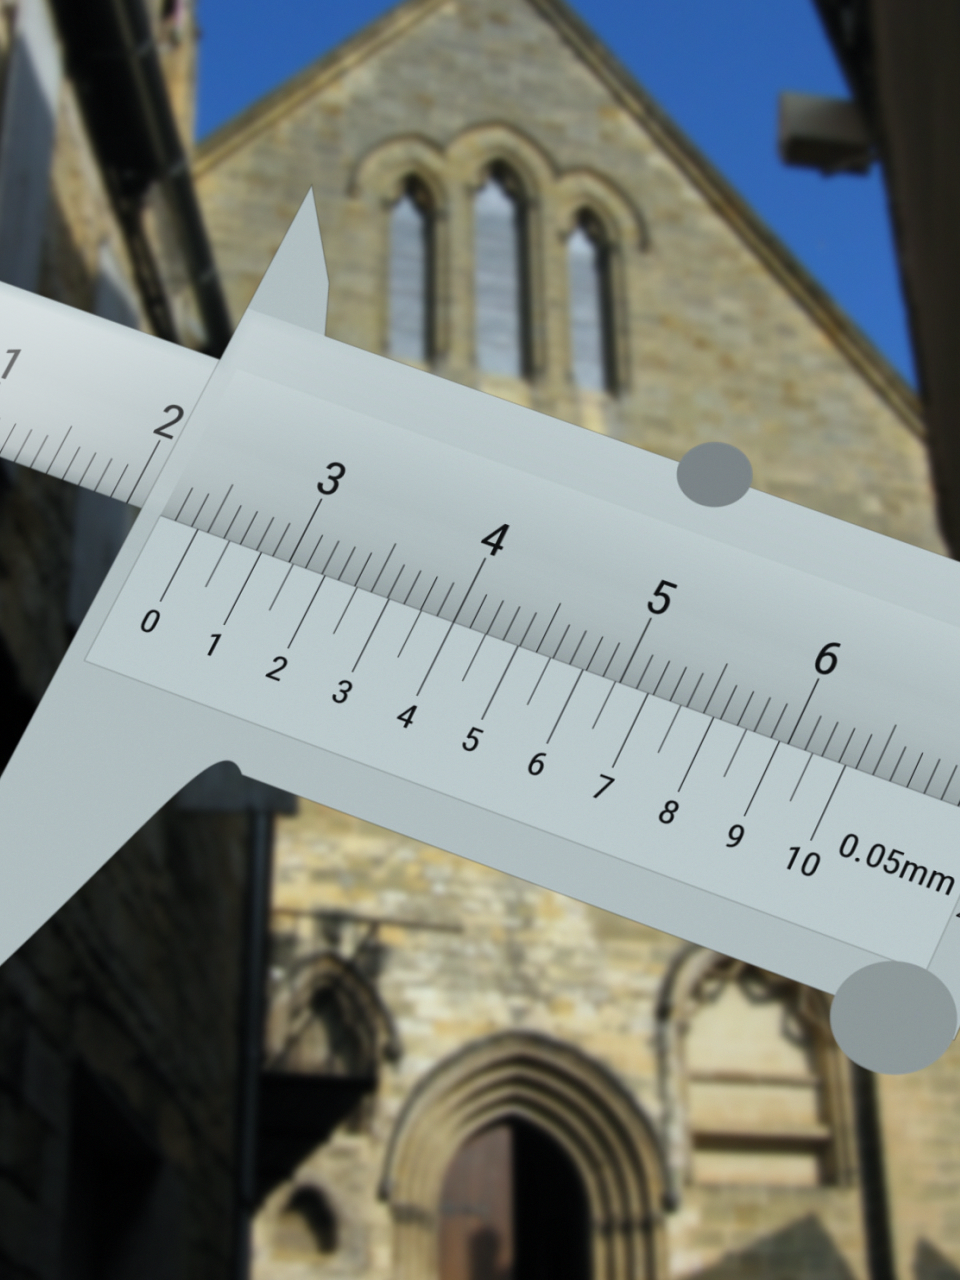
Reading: {"value": 24.4, "unit": "mm"}
